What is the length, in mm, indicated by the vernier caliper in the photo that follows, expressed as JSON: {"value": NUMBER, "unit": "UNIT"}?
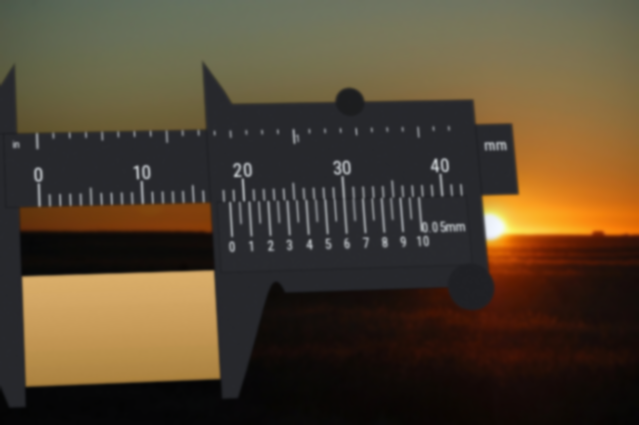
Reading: {"value": 18.6, "unit": "mm"}
